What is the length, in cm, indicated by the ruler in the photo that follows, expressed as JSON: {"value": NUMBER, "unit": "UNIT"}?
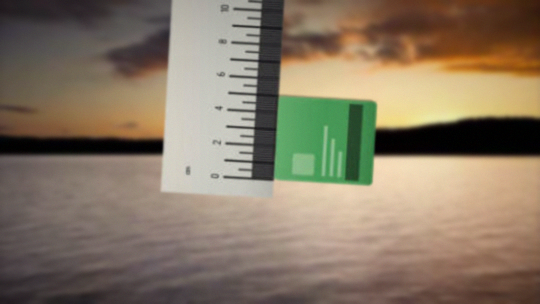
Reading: {"value": 5, "unit": "cm"}
